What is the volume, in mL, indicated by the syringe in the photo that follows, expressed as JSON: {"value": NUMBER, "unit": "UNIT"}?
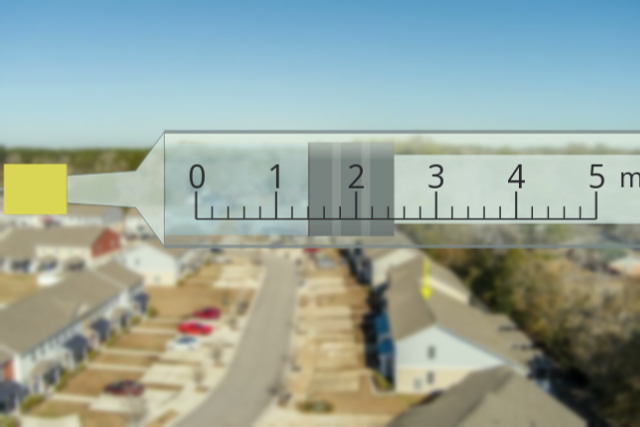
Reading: {"value": 1.4, "unit": "mL"}
